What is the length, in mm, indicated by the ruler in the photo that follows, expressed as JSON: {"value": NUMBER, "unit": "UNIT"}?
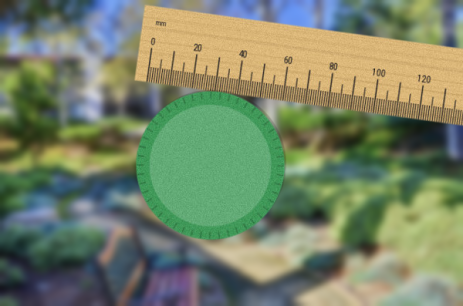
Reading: {"value": 65, "unit": "mm"}
